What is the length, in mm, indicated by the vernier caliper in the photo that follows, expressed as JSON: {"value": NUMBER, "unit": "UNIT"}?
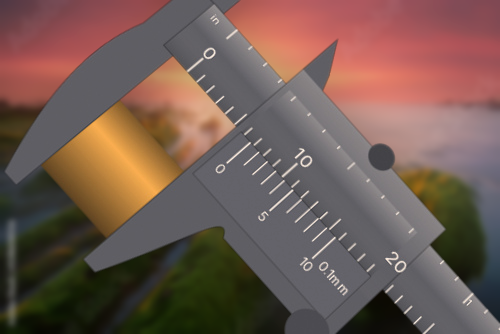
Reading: {"value": 6.7, "unit": "mm"}
